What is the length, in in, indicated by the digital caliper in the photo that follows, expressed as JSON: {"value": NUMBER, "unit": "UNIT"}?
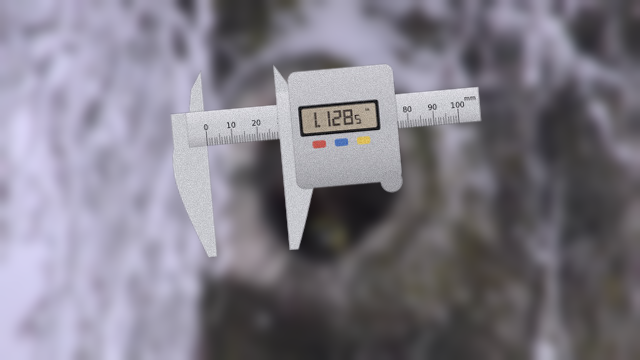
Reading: {"value": 1.1285, "unit": "in"}
